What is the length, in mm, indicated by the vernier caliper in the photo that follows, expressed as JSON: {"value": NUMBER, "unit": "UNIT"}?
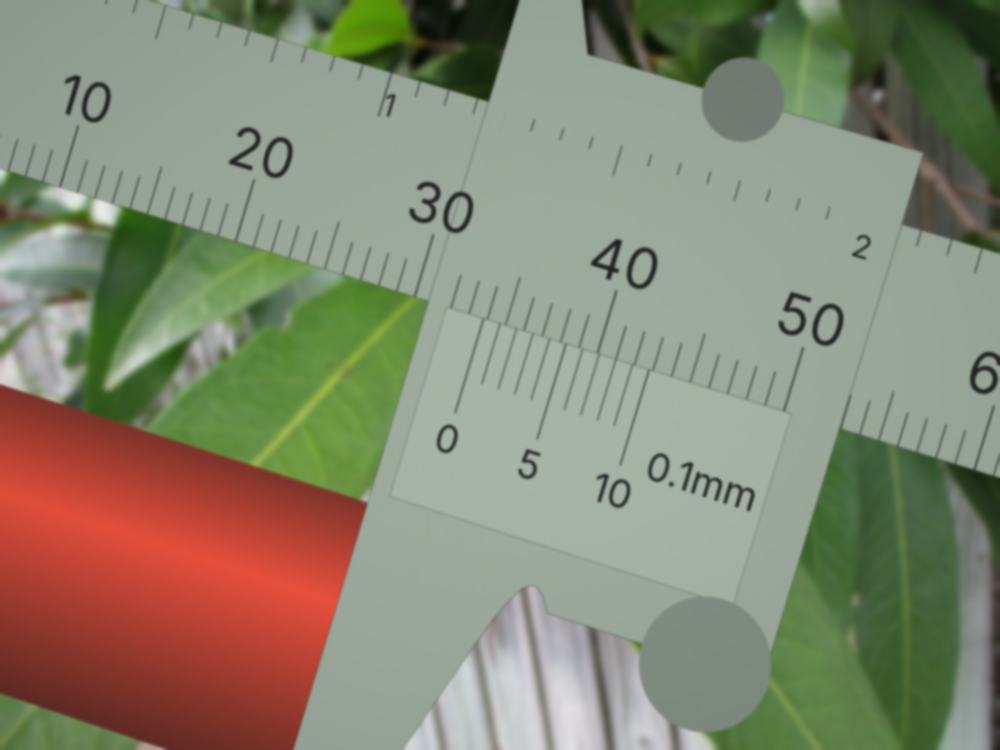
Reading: {"value": 33.8, "unit": "mm"}
